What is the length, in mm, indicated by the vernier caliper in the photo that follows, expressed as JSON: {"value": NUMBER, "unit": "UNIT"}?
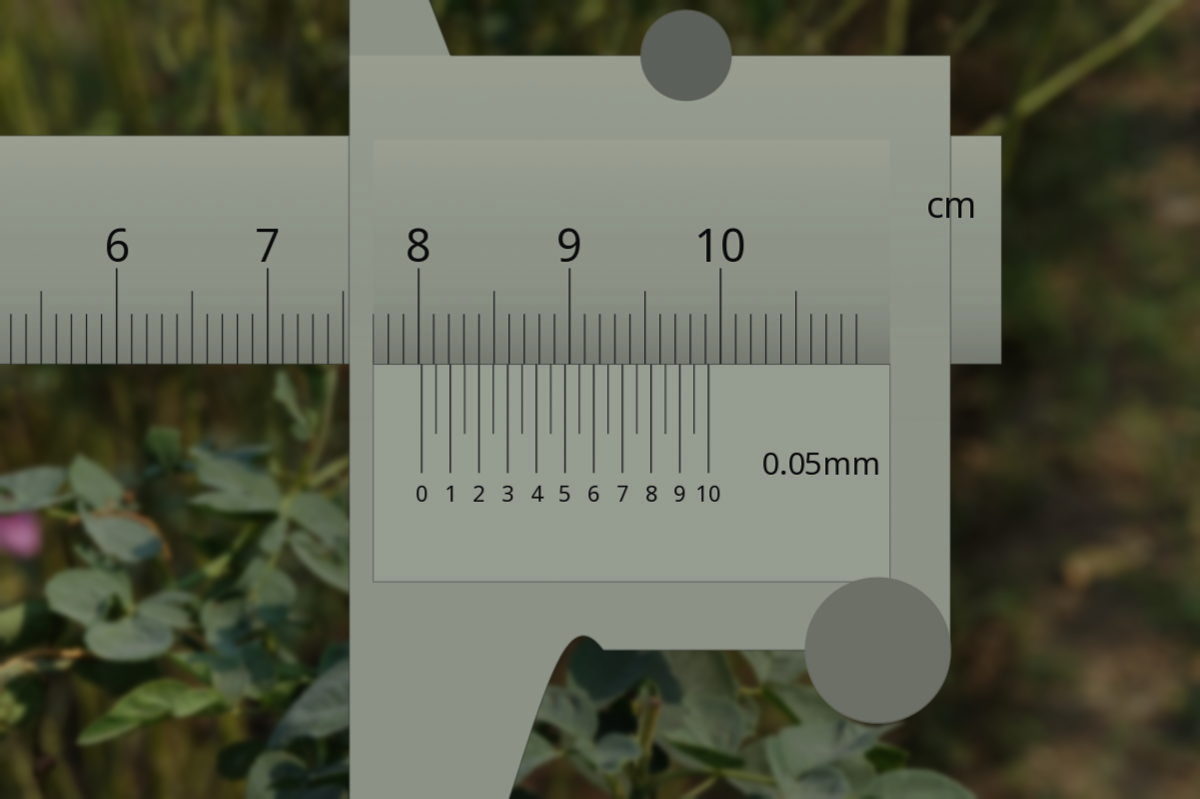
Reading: {"value": 80.2, "unit": "mm"}
